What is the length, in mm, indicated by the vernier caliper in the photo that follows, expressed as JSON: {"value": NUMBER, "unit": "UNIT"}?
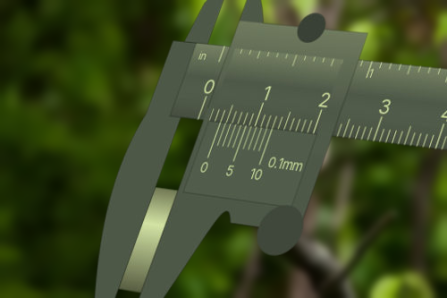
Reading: {"value": 4.0, "unit": "mm"}
